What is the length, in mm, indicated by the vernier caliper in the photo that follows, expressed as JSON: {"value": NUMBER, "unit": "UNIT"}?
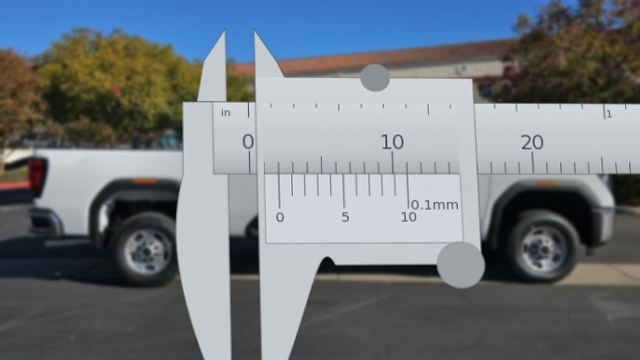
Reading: {"value": 2.0, "unit": "mm"}
